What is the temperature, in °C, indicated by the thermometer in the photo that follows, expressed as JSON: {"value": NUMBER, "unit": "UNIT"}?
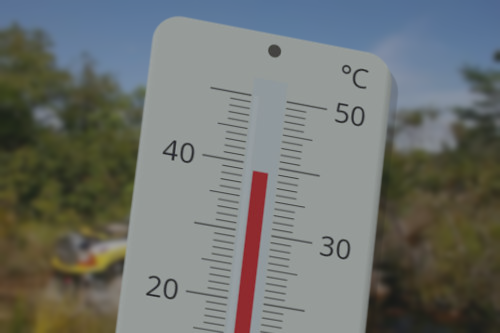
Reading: {"value": 39, "unit": "°C"}
